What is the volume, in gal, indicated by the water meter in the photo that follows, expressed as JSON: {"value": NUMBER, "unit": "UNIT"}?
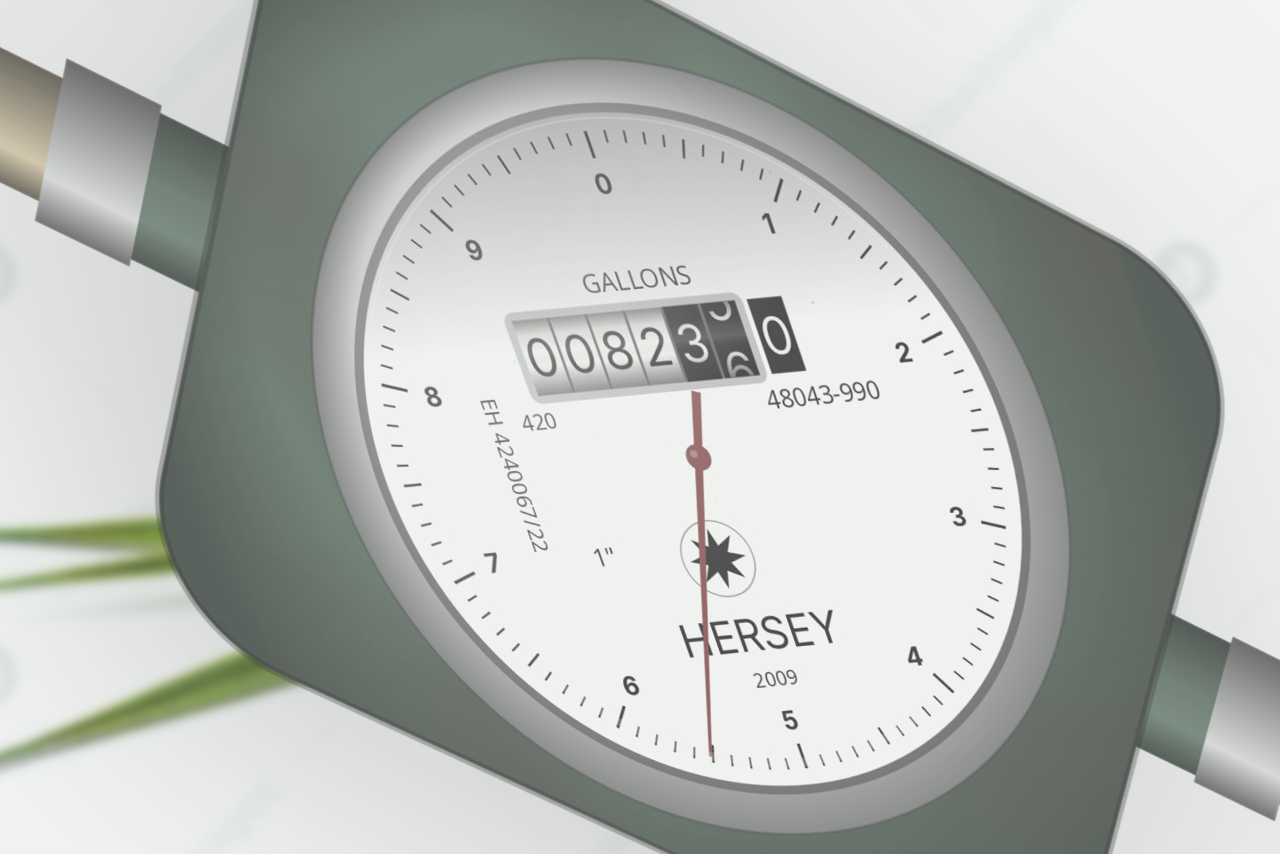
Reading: {"value": 82355.5, "unit": "gal"}
